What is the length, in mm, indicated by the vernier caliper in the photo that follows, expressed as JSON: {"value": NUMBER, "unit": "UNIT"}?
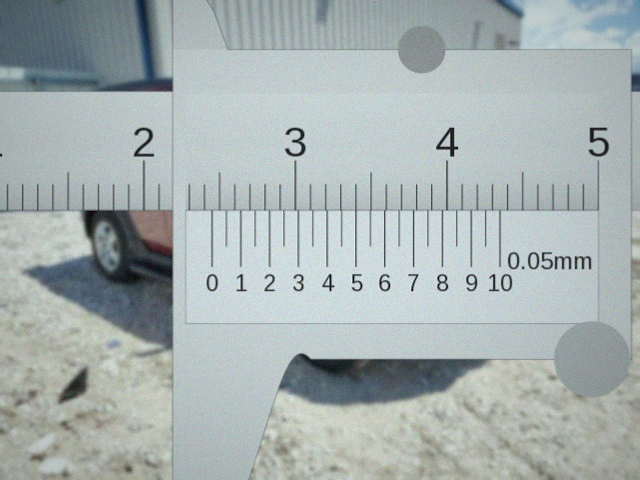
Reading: {"value": 24.5, "unit": "mm"}
